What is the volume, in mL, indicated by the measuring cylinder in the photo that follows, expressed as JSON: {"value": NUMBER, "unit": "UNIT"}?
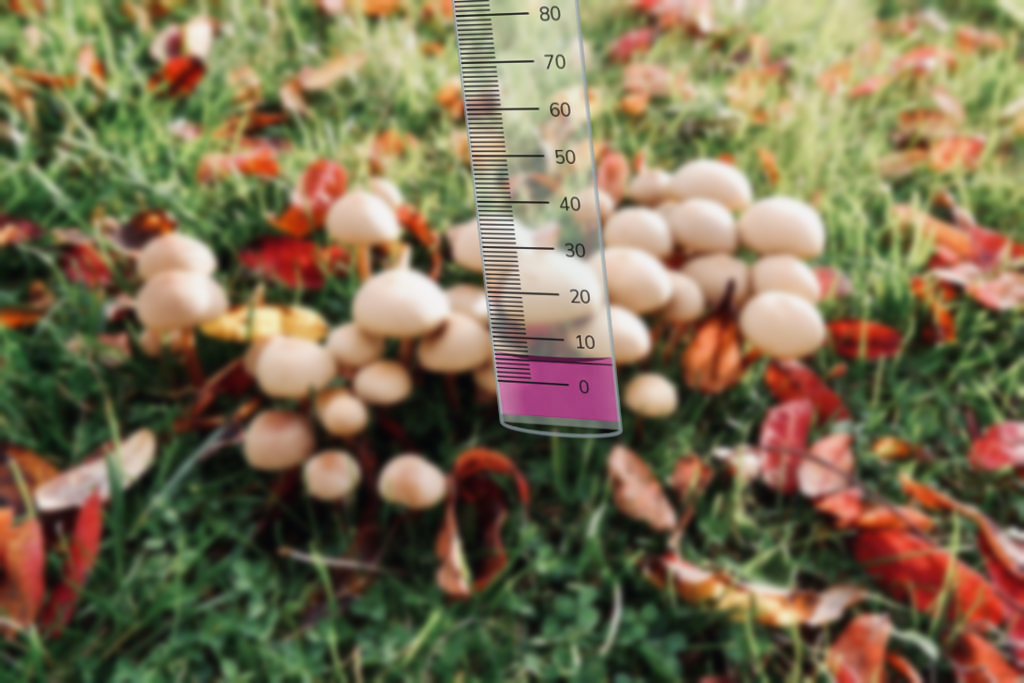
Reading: {"value": 5, "unit": "mL"}
